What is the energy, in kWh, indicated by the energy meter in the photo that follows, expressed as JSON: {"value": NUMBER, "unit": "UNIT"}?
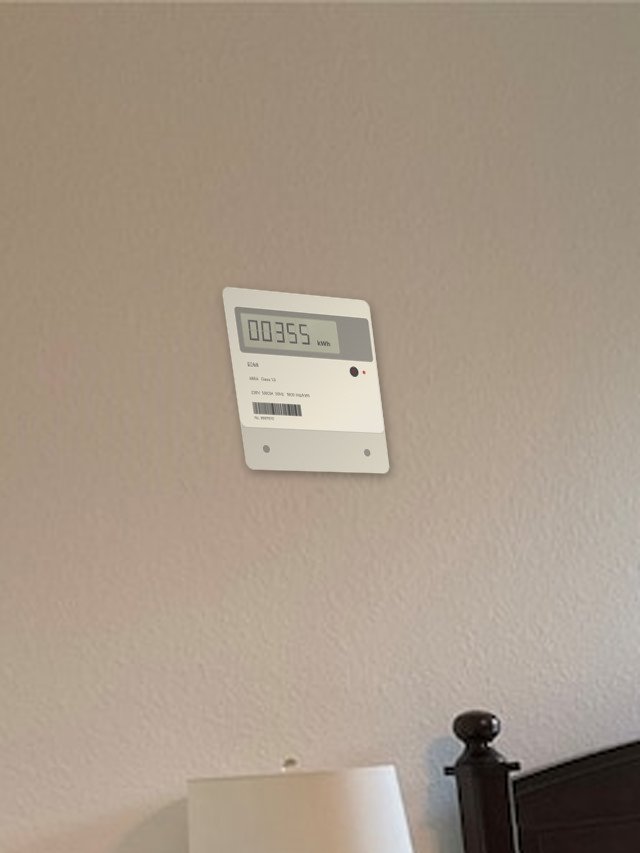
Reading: {"value": 355, "unit": "kWh"}
